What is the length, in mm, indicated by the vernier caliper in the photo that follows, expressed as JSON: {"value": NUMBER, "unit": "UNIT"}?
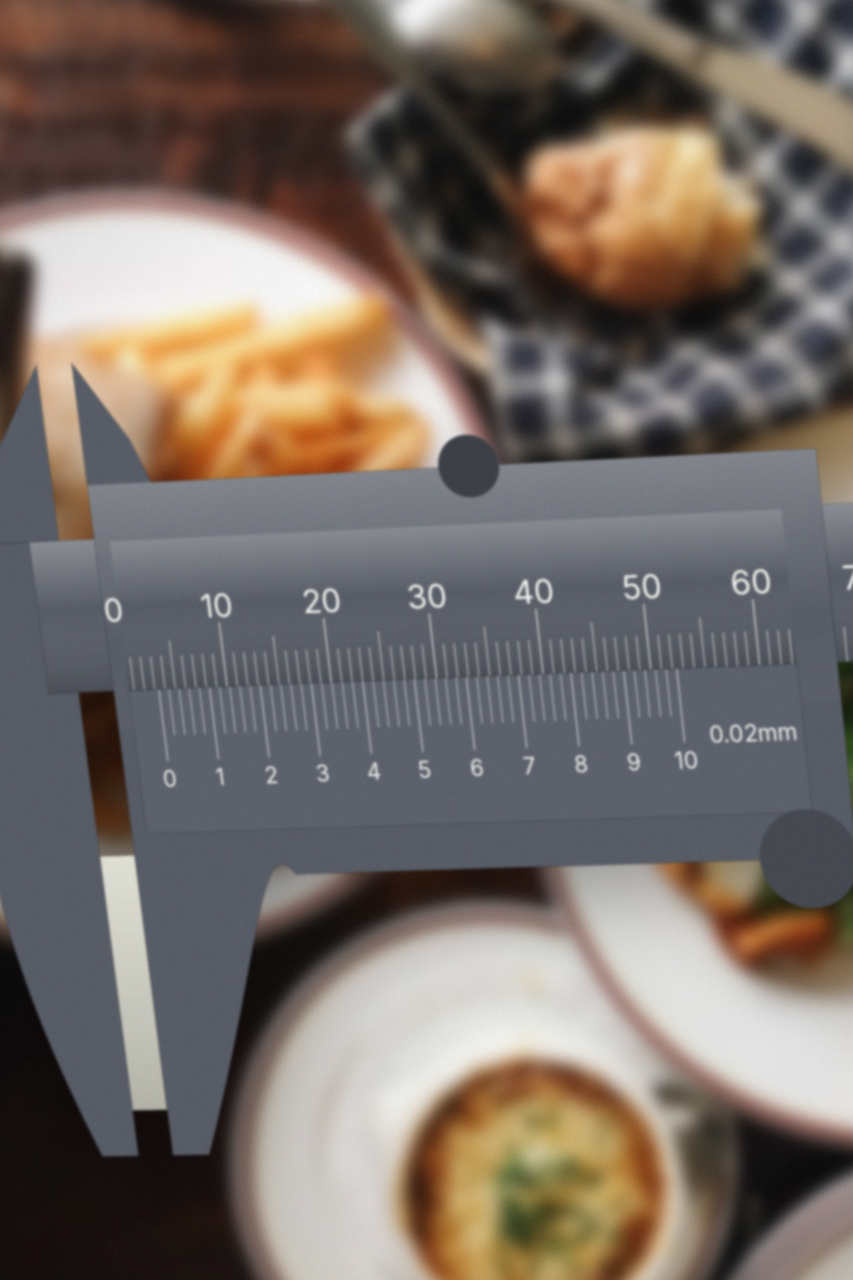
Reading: {"value": 3.4, "unit": "mm"}
